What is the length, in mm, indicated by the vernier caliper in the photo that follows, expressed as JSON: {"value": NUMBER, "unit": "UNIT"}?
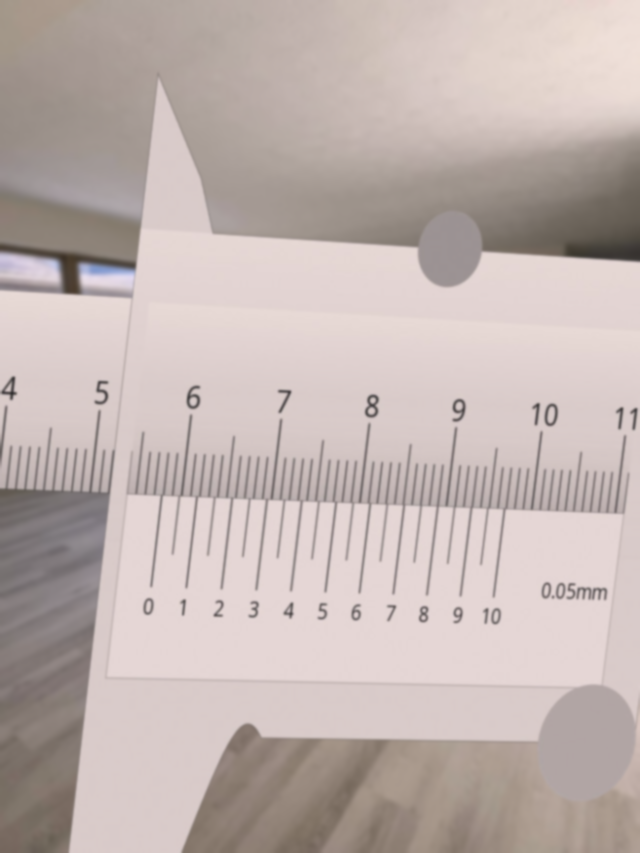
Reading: {"value": 57.8, "unit": "mm"}
